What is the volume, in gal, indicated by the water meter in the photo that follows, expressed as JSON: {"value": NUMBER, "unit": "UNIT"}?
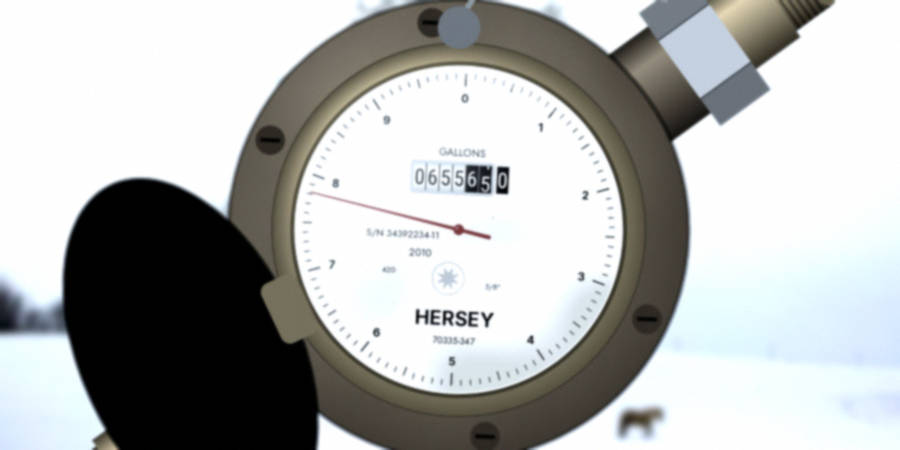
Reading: {"value": 655647.8, "unit": "gal"}
